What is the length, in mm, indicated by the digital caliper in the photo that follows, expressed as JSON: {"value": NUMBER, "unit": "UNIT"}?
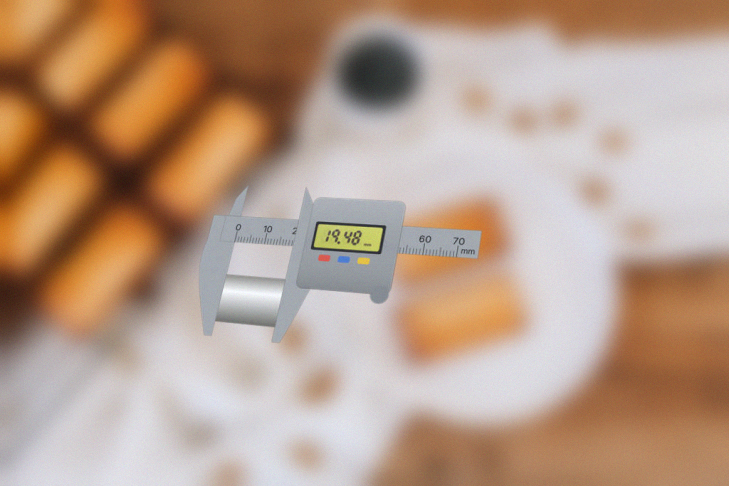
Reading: {"value": 19.48, "unit": "mm"}
